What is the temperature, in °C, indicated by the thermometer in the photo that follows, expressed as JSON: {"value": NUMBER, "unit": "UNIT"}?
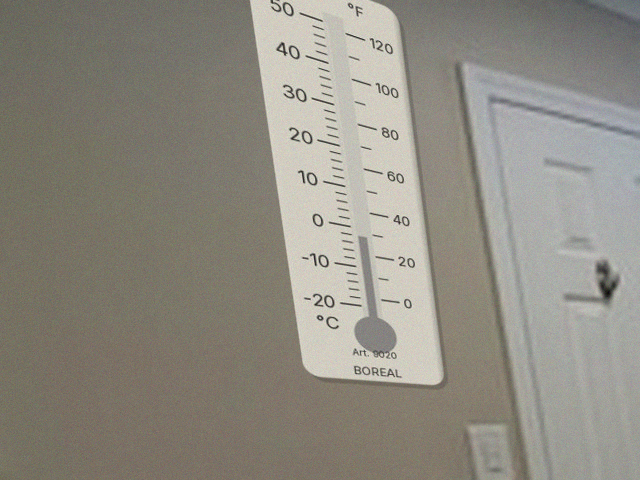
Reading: {"value": -2, "unit": "°C"}
